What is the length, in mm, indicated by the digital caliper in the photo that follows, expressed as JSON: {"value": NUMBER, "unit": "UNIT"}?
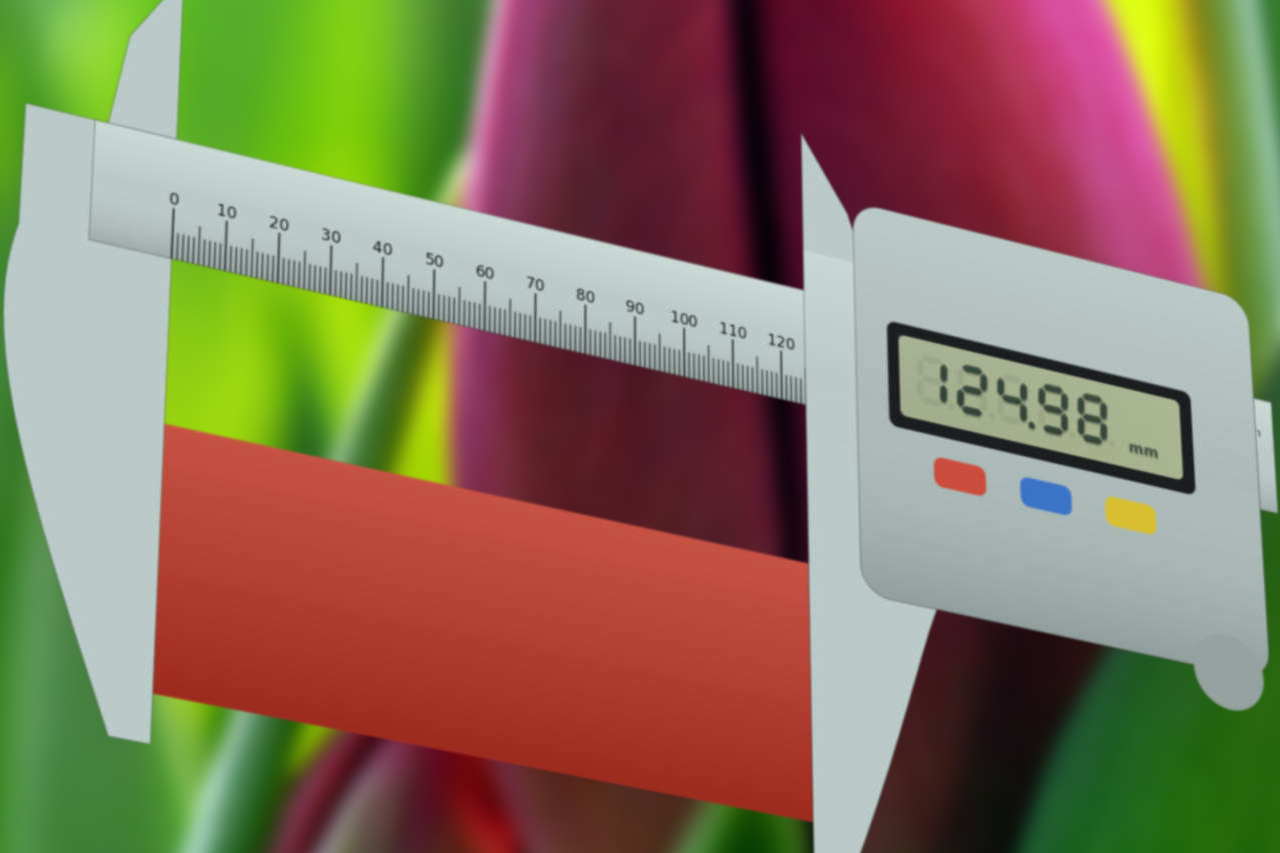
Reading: {"value": 124.98, "unit": "mm"}
